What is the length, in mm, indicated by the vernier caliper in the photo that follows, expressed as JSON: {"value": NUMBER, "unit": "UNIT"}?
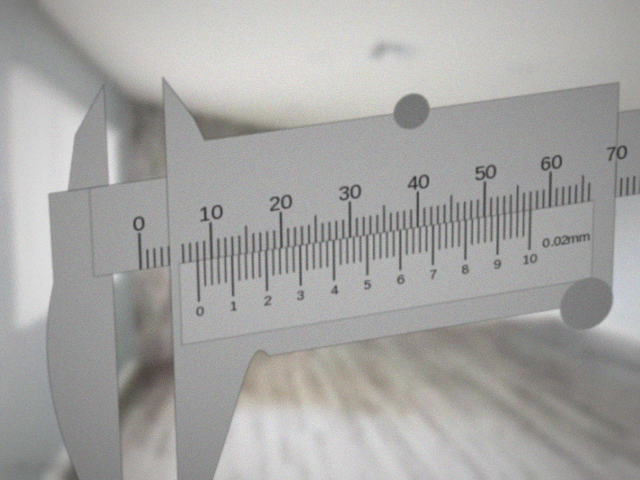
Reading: {"value": 8.0, "unit": "mm"}
